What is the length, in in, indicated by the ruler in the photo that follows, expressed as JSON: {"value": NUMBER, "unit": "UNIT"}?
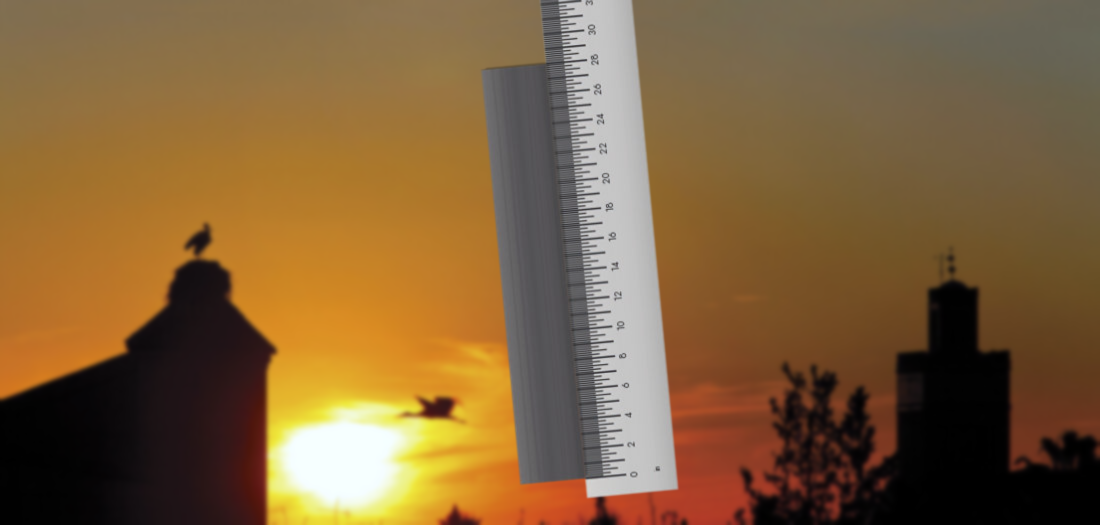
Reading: {"value": 28, "unit": "in"}
